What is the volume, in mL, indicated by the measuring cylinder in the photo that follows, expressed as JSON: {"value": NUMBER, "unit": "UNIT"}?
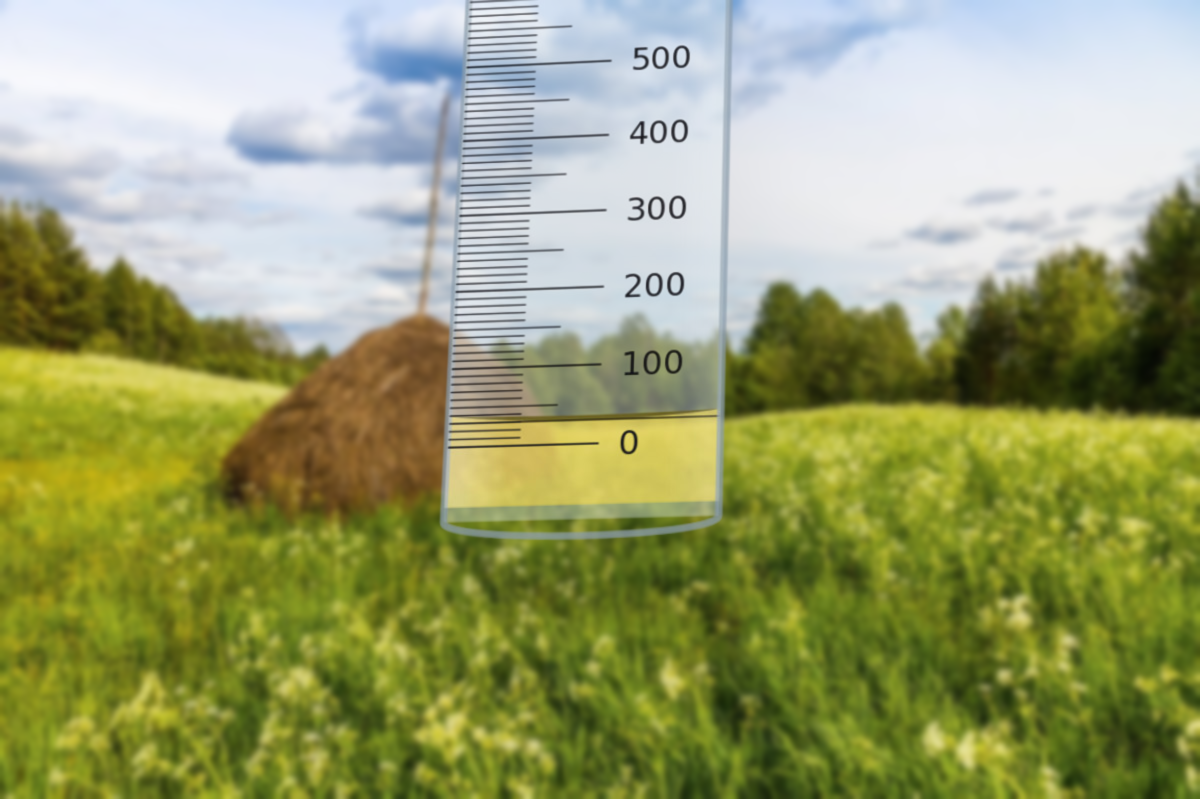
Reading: {"value": 30, "unit": "mL"}
